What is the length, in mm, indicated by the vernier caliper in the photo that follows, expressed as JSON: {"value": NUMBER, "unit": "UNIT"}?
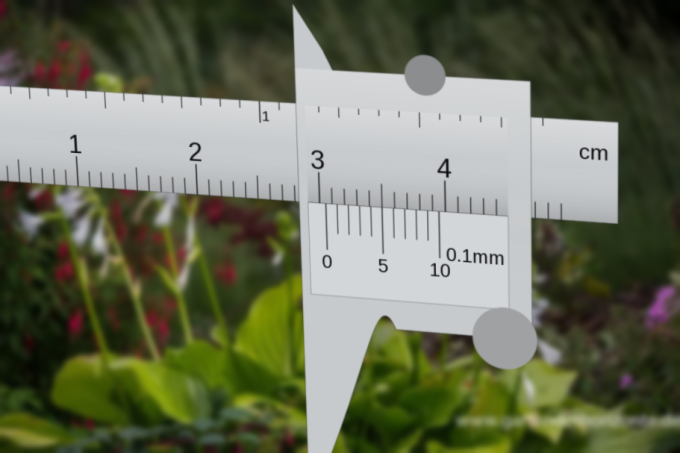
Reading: {"value": 30.5, "unit": "mm"}
